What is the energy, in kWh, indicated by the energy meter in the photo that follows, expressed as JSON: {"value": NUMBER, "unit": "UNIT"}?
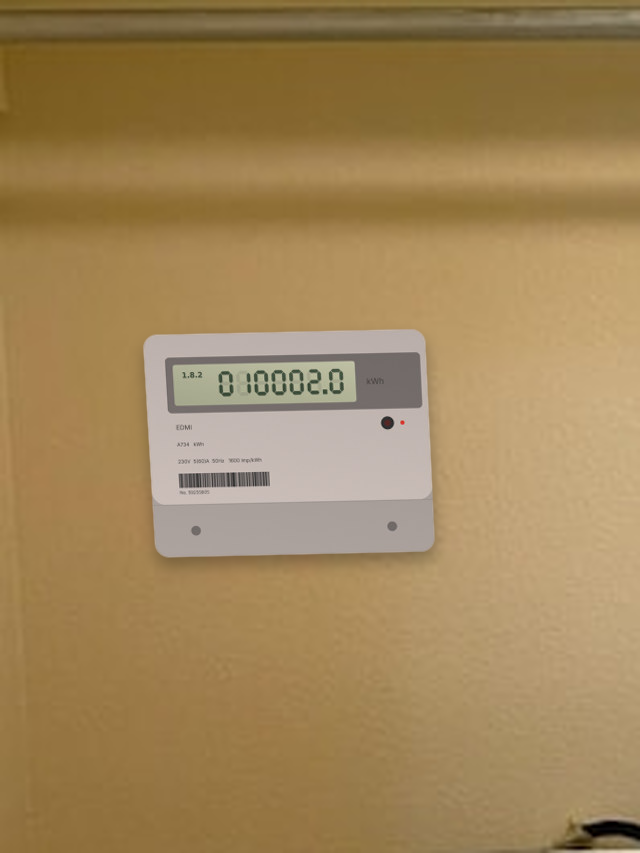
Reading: {"value": 10002.0, "unit": "kWh"}
